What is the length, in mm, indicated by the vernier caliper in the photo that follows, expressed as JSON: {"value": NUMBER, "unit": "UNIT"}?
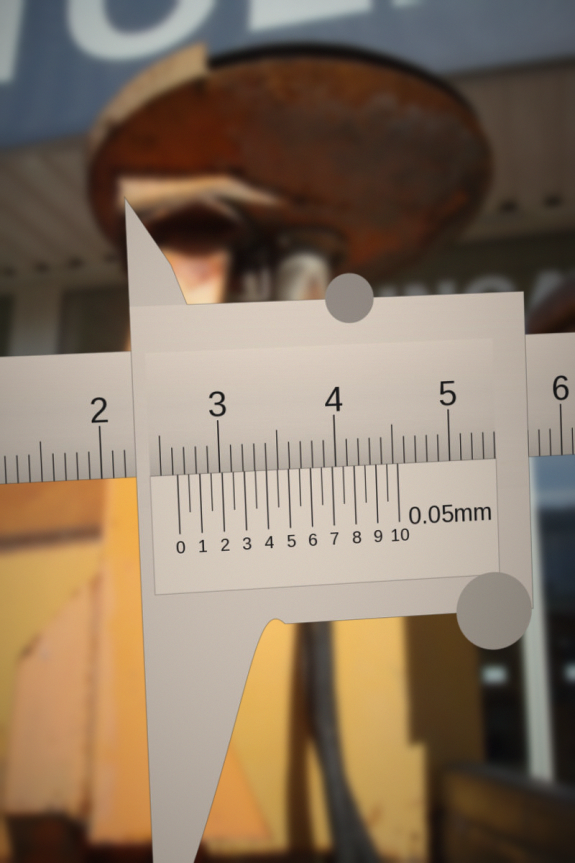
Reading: {"value": 26.4, "unit": "mm"}
